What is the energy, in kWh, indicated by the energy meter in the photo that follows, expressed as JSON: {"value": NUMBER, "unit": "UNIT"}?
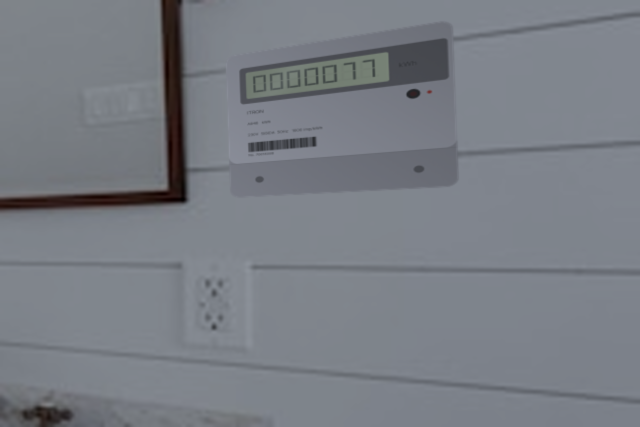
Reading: {"value": 77, "unit": "kWh"}
